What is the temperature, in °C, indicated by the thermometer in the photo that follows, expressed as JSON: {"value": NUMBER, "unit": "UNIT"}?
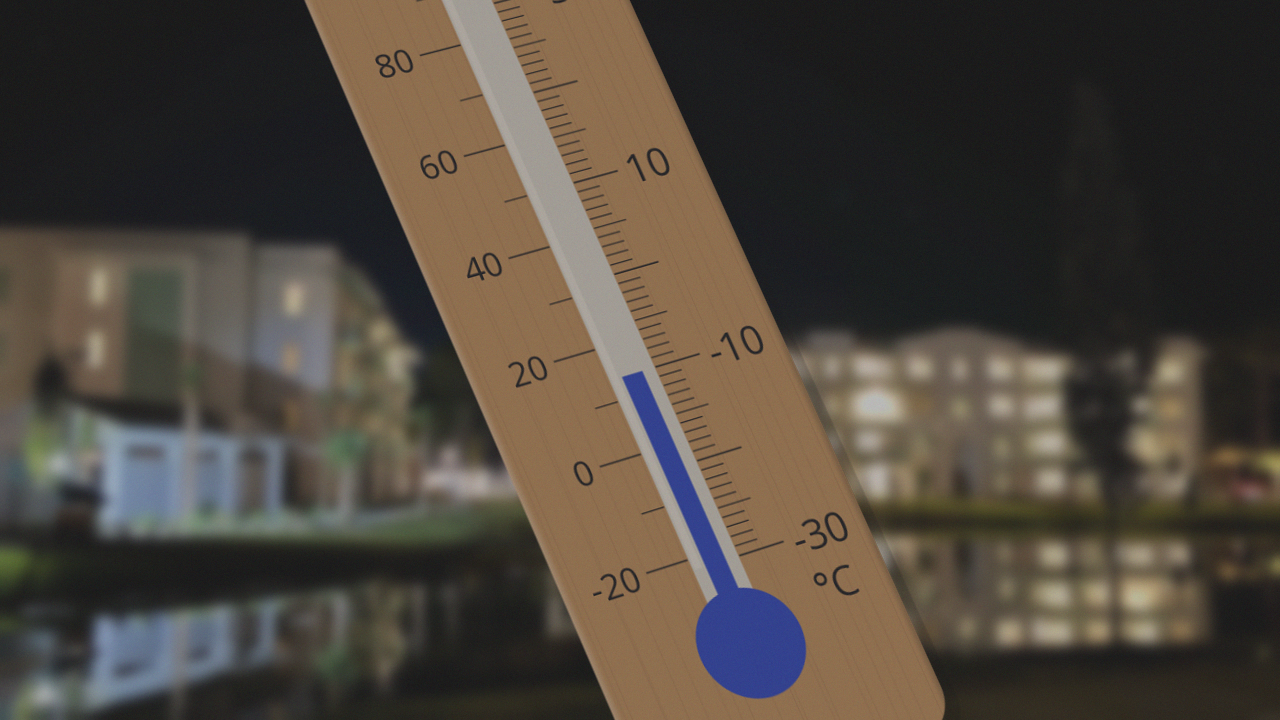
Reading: {"value": -10, "unit": "°C"}
